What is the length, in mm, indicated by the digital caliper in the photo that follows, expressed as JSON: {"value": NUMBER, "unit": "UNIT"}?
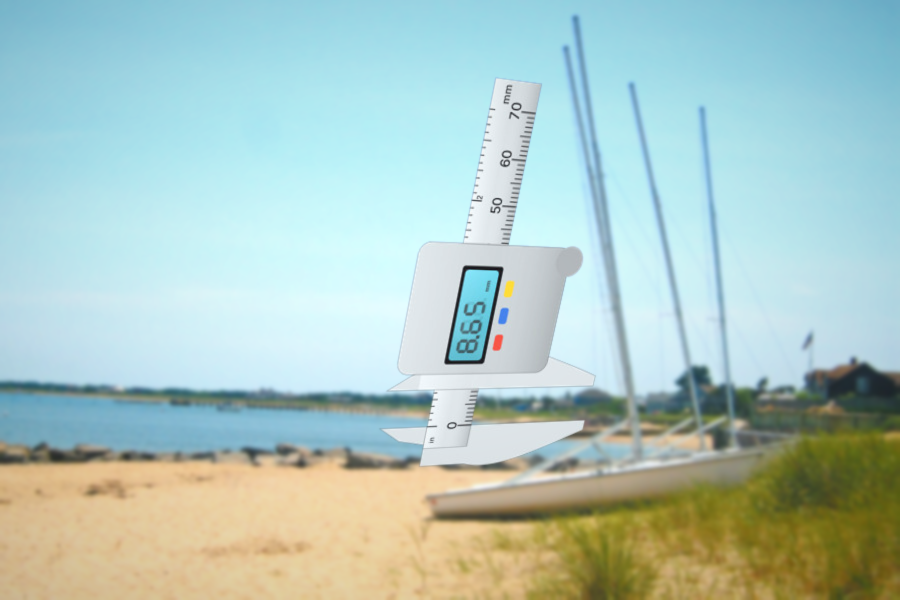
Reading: {"value": 8.65, "unit": "mm"}
